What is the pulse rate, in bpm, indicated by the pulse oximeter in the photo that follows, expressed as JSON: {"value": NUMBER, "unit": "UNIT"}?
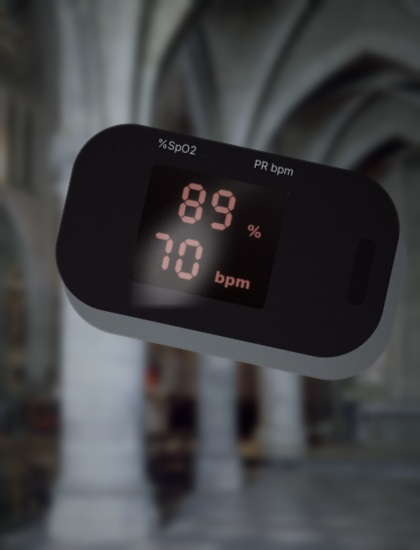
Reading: {"value": 70, "unit": "bpm"}
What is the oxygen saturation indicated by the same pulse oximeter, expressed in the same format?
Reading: {"value": 89, "unit": "%"}
